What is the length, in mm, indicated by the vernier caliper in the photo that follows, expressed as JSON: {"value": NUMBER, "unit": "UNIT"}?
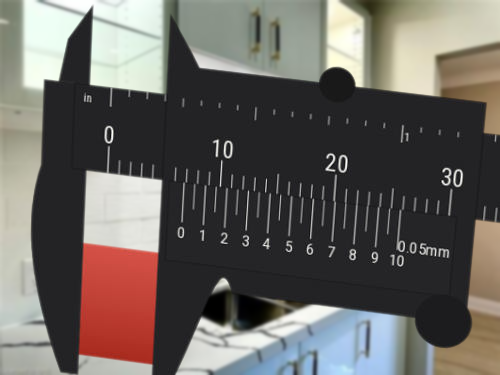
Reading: {"value": 6.8, "unit": "mm"}
